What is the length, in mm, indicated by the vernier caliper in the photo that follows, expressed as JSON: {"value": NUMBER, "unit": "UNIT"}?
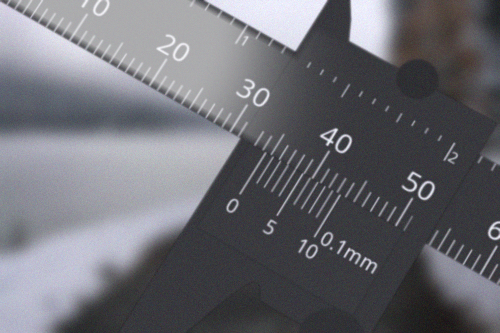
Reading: {"value": 34.4, "unit": "mm"}
